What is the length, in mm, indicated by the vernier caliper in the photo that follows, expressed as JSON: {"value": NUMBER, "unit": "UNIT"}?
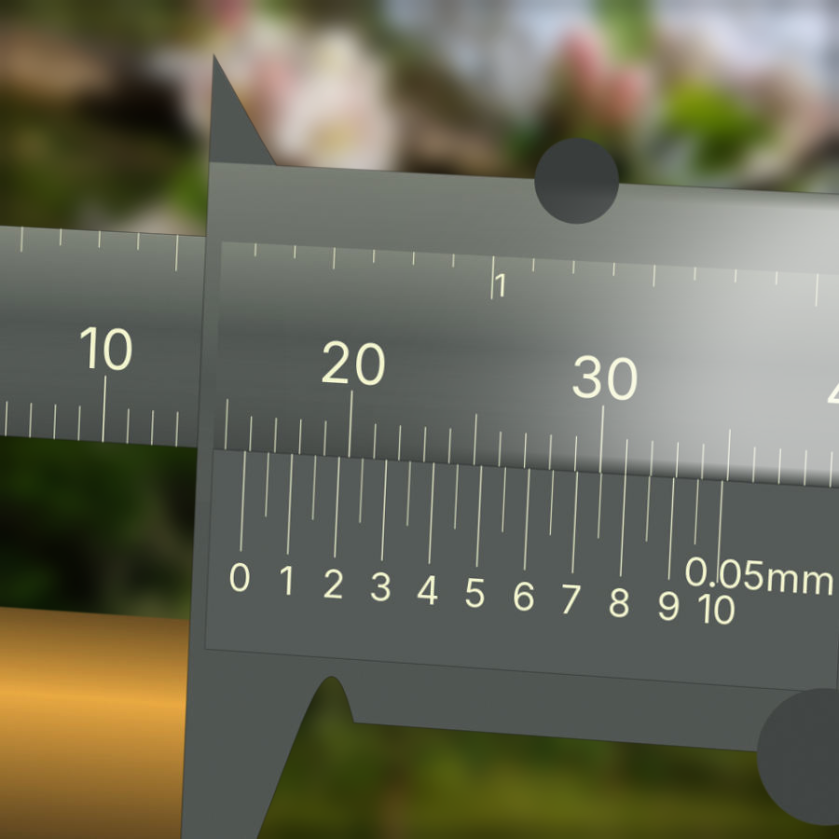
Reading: {"value": 15.80, "unit": "mm"}
